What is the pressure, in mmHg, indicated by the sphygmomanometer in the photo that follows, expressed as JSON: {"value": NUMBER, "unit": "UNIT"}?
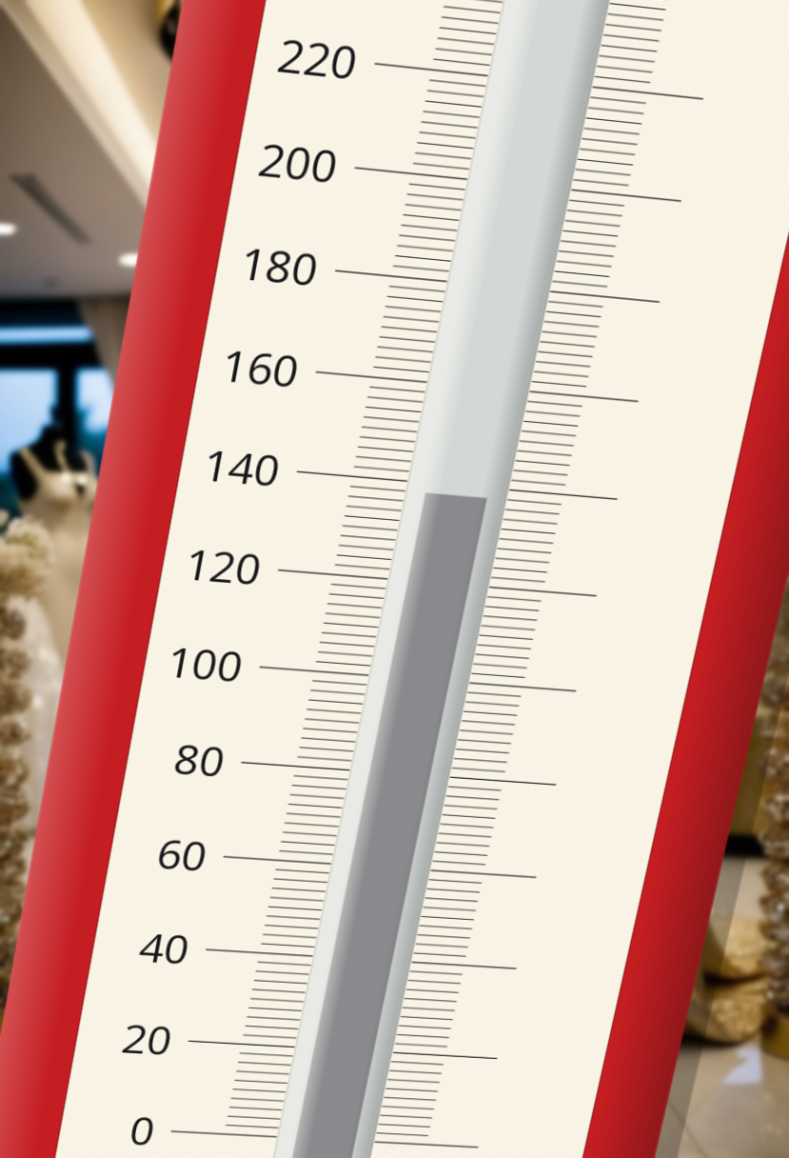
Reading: {"value": 138, "unit": "mmHg"}
